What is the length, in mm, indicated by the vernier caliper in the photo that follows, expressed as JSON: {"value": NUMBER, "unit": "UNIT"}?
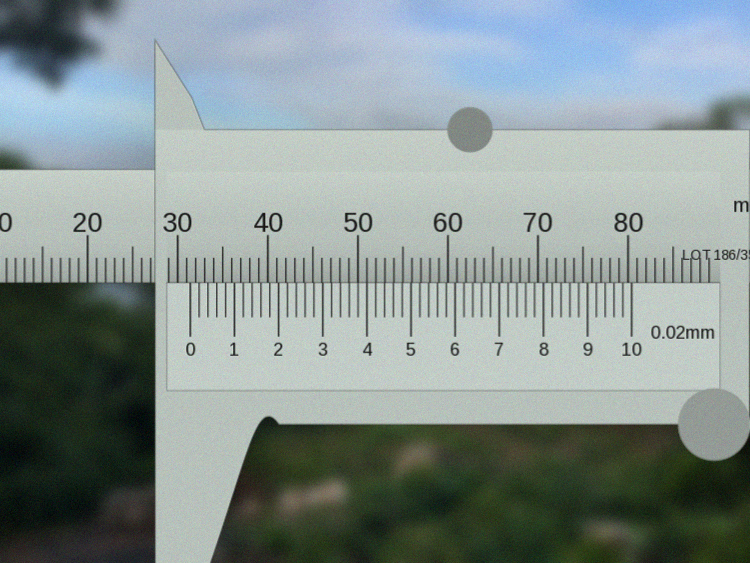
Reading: {"value": 31.4, "unit": "mm"}
